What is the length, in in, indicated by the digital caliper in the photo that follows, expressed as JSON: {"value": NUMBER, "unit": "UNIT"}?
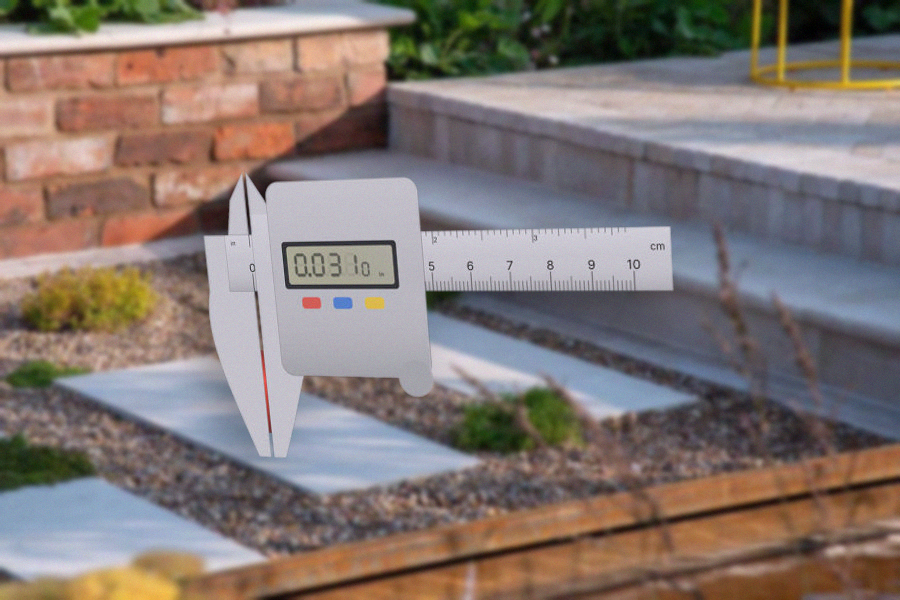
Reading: {"value": 0.0310, "unit": "in"}
